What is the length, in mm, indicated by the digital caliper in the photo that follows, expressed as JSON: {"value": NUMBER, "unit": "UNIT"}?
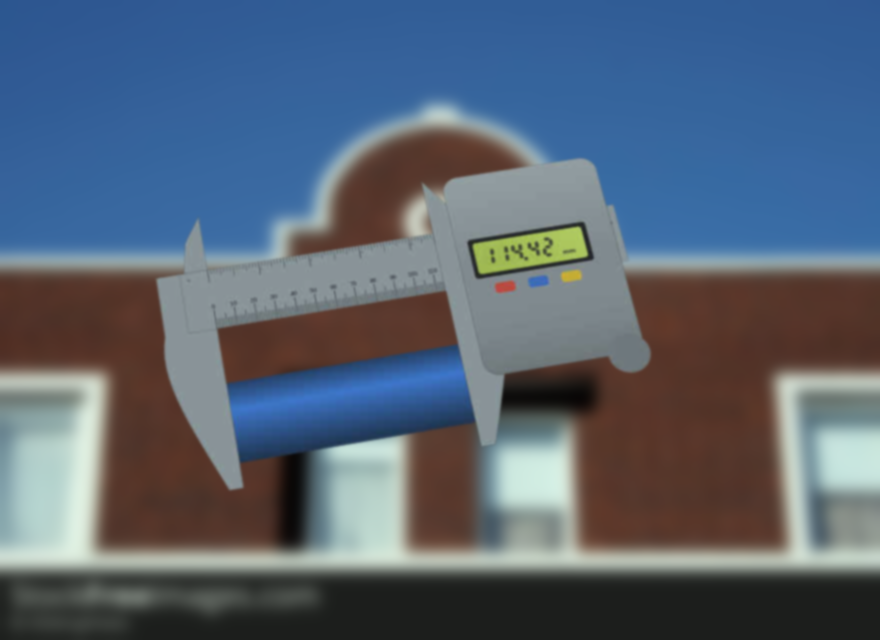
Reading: {"value": 114.42, "unit": "mm"}
